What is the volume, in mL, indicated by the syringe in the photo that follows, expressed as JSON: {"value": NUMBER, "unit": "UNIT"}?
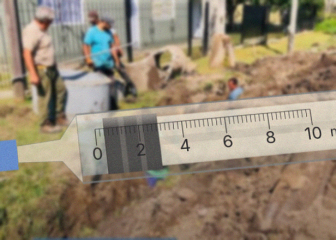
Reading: {"value": 0.4, "unit": "mL"}
